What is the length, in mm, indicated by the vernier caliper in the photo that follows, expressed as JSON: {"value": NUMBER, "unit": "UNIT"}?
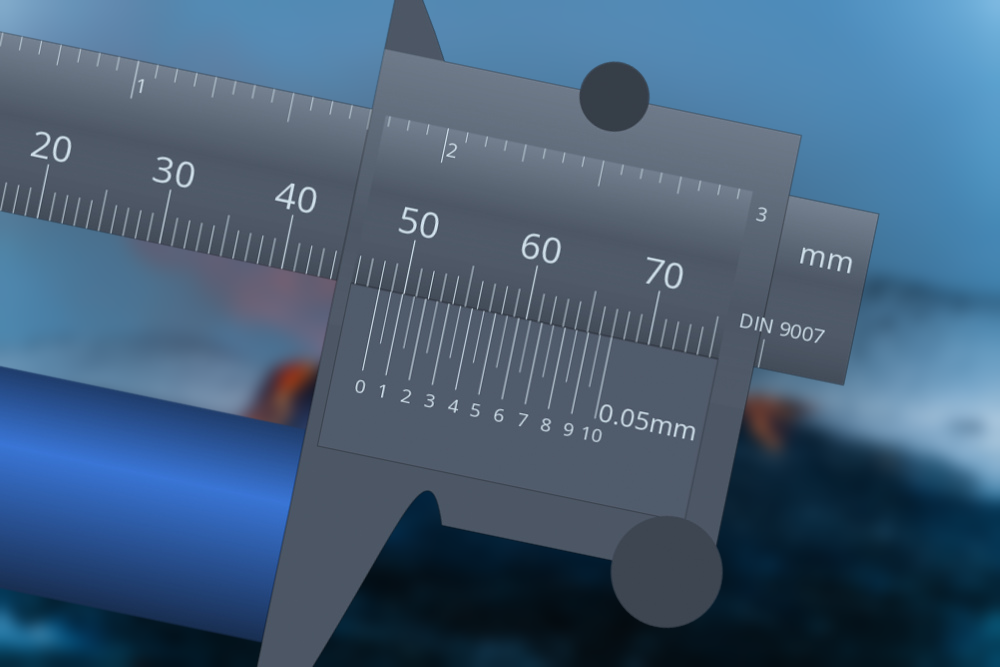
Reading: {"value": 48.0, "unit": "mm"}
